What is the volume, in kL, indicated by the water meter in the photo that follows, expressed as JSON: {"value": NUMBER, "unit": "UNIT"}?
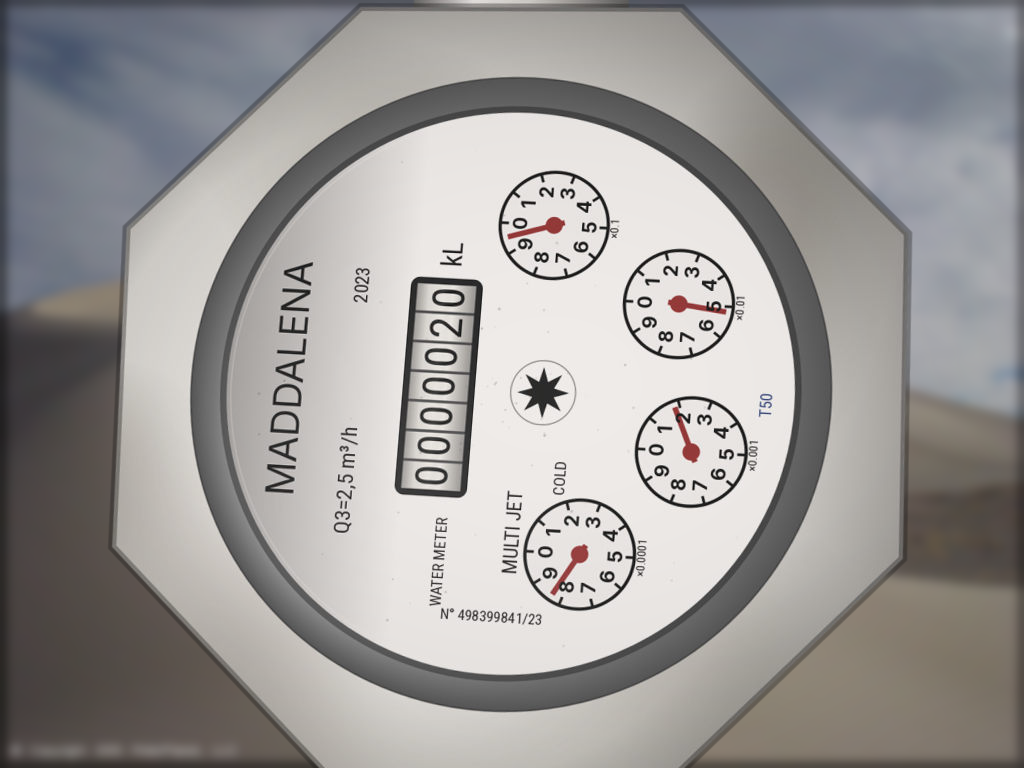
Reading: {"value": 19.9518, "unit": "kL"}
